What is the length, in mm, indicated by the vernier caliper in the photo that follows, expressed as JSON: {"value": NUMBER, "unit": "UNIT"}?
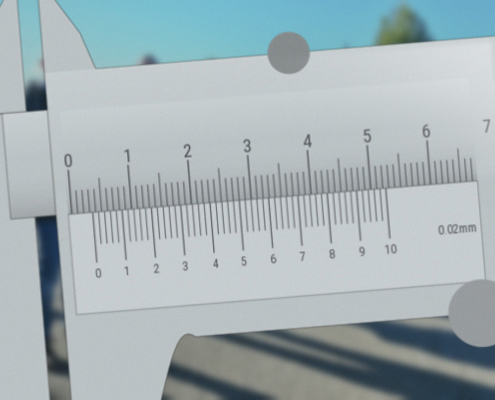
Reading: {"value": 3.5, "unit": "mm"}
